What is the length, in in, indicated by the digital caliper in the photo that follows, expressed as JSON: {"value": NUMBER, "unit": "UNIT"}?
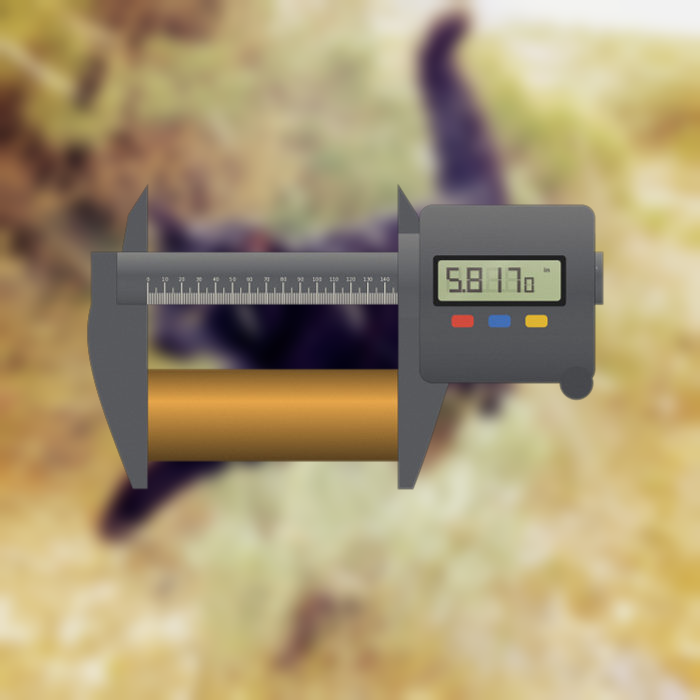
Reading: {"value": 5.8170, "unit": "in"}
